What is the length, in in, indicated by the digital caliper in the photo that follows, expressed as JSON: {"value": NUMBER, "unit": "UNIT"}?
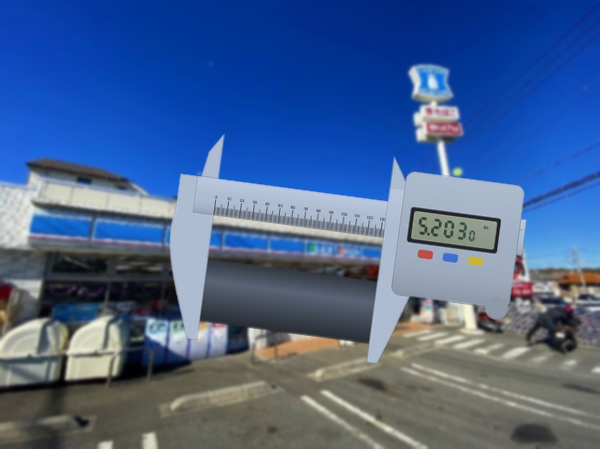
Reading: {"value": 5.2030, "unit": "in"}
